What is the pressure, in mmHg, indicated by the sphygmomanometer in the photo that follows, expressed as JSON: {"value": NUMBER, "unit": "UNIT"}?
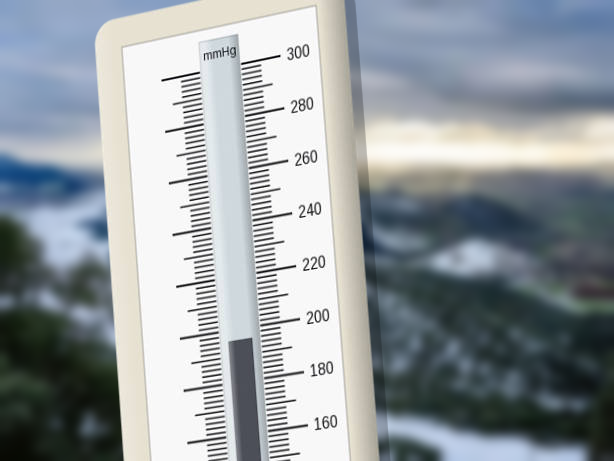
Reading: {"value": 196, "unit": "mmHg"}
